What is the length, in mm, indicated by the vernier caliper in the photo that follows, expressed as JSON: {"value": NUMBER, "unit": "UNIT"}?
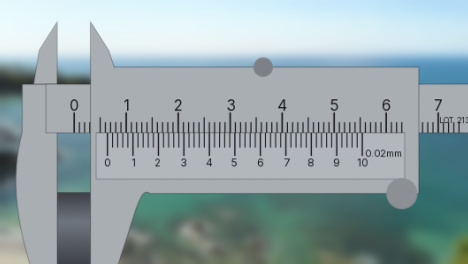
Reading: {"value": 6.4, "unit": "mm"}
